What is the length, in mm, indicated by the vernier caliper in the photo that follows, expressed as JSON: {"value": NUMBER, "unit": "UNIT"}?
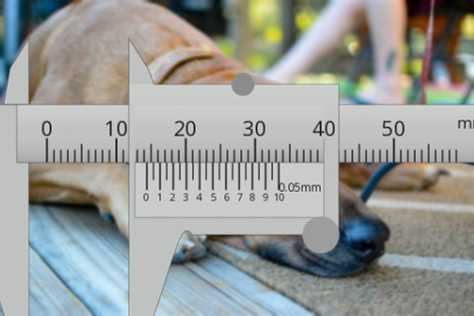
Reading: {"value": 14.4, "unit": "mm"}
